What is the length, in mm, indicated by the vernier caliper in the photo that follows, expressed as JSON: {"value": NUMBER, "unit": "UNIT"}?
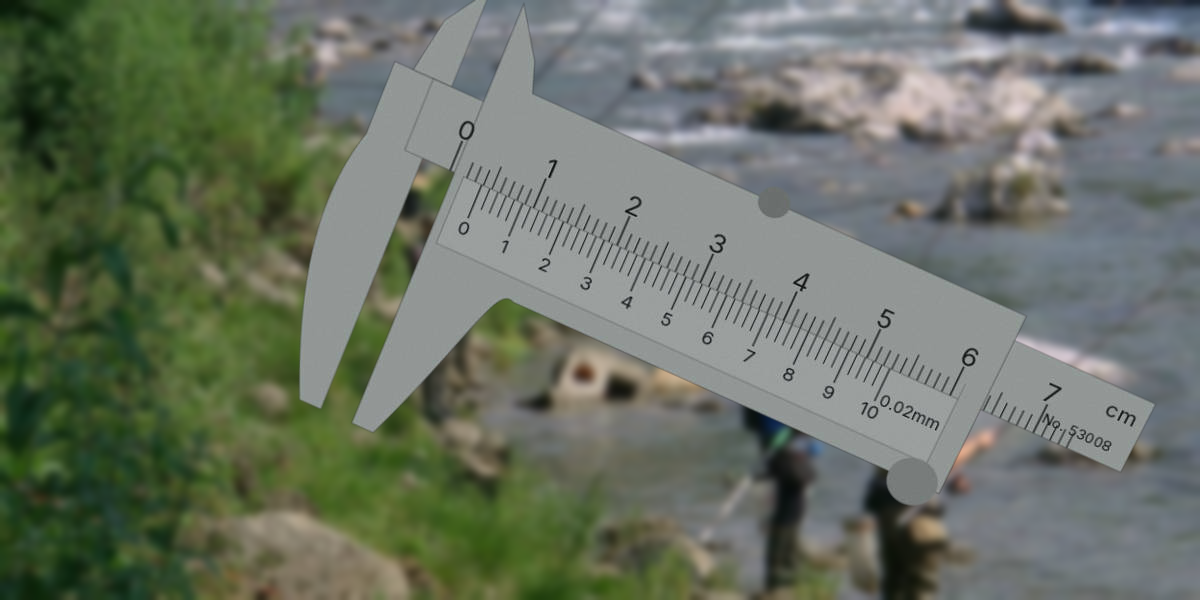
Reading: {"value": 3.8, "unit": "mm"}
